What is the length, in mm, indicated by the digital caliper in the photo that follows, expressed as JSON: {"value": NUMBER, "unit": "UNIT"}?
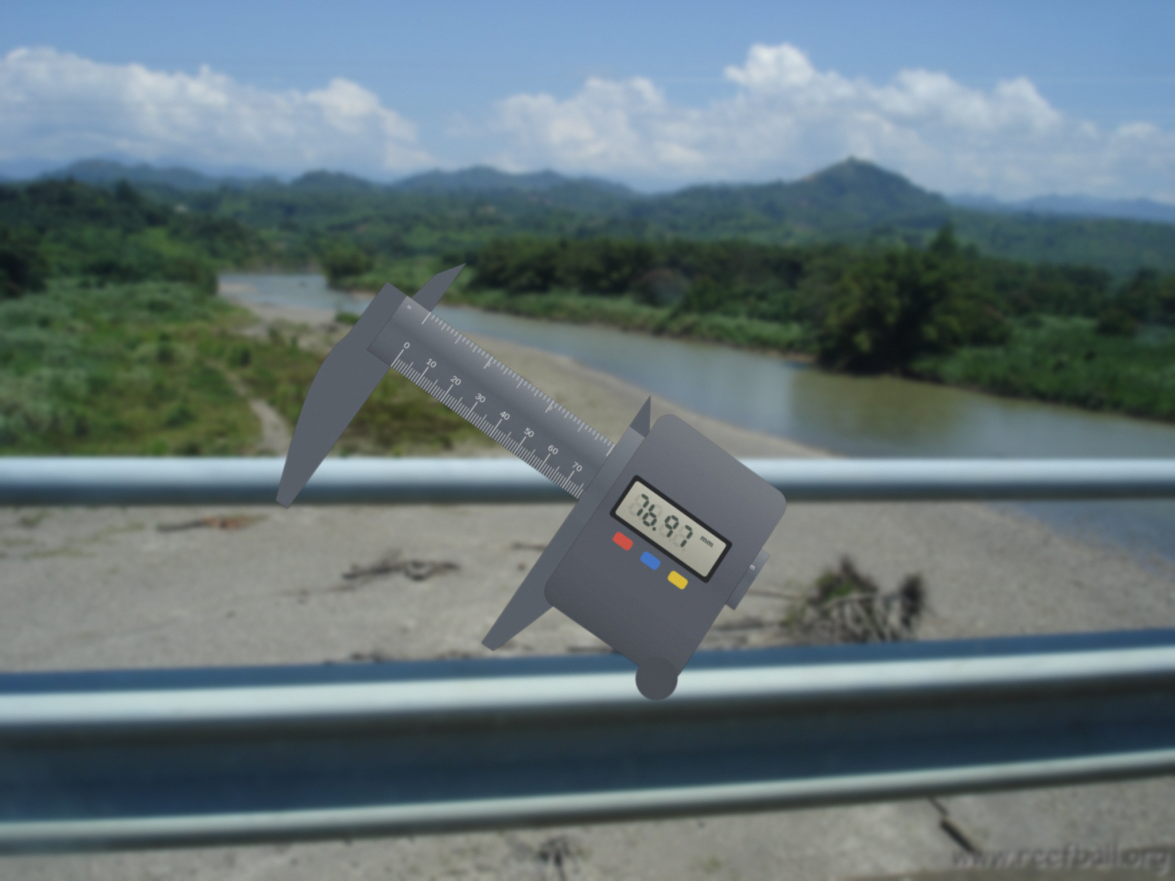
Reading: {"value": 76.97, "unit": "mm"}
